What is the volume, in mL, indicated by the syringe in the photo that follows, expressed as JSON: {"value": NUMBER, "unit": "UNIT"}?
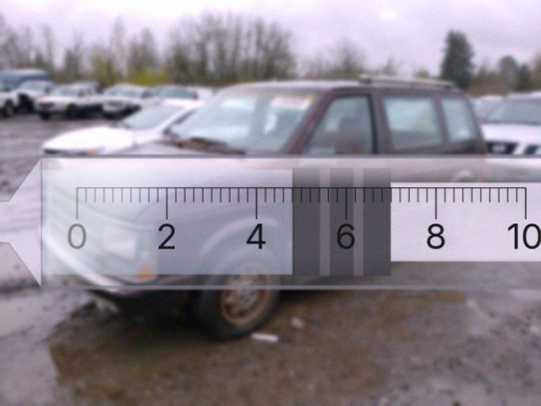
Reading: {"value": 4.8, "unit": "mL"}
